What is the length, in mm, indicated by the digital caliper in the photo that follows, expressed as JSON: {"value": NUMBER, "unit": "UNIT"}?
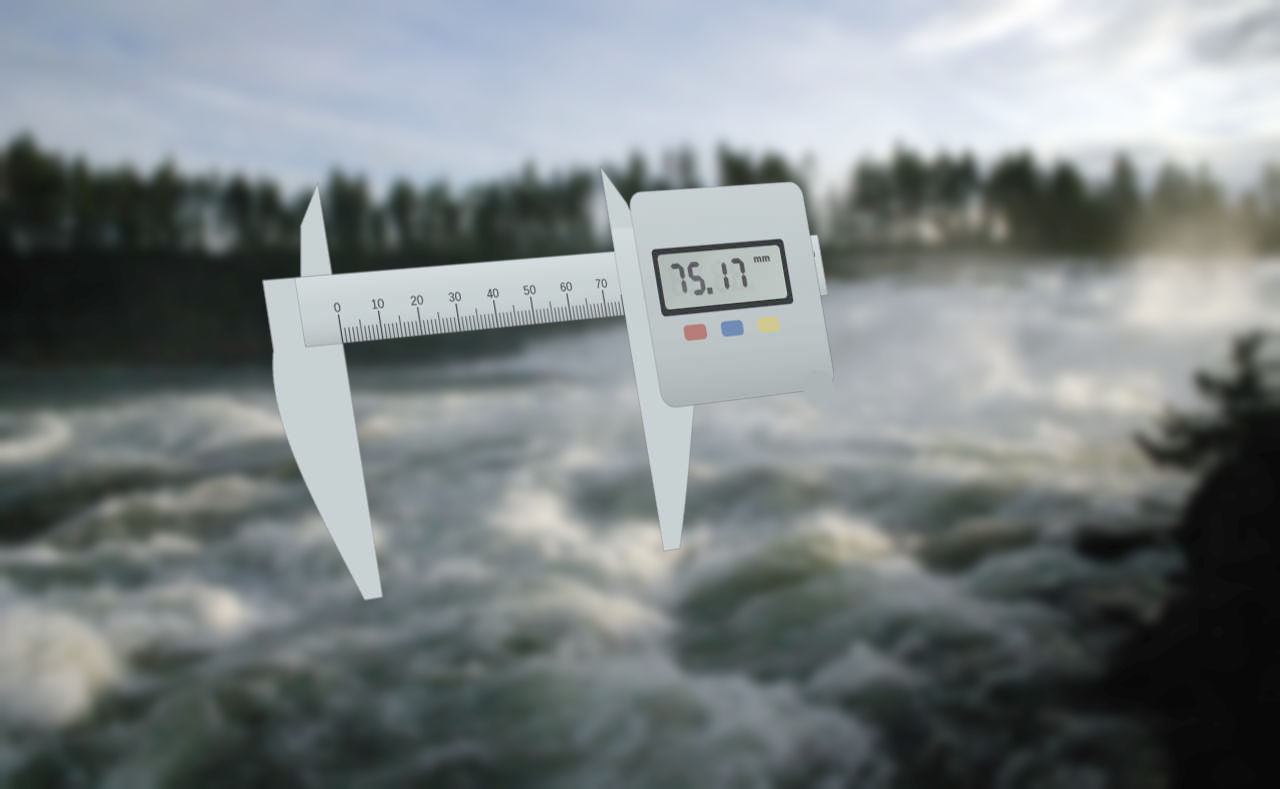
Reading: {"value": 75.17, "unit": "mm"}
